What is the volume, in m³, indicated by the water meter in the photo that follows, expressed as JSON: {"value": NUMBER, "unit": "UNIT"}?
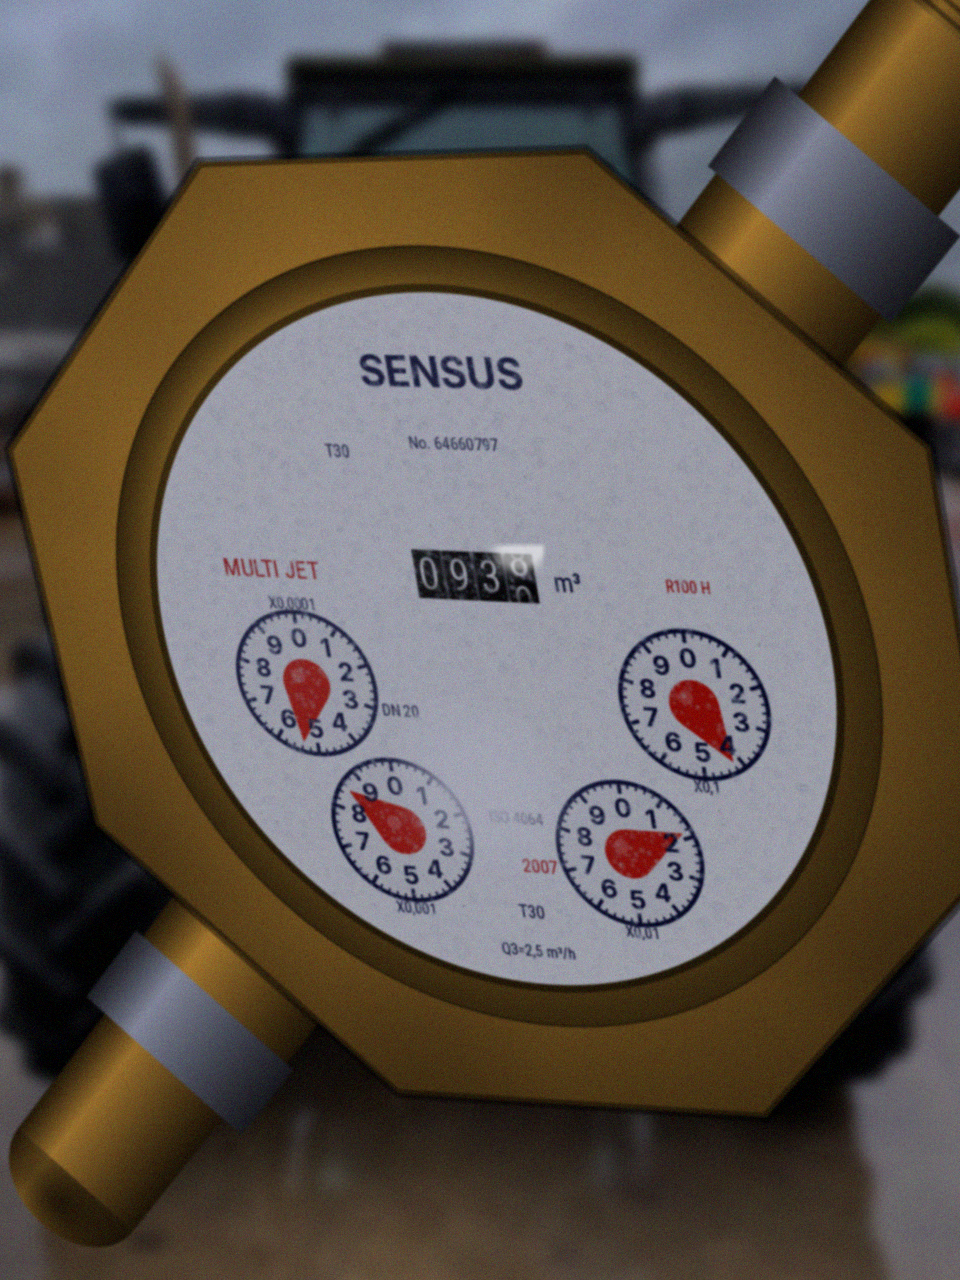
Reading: {"value": 938.4185, "unit": "m³"}
